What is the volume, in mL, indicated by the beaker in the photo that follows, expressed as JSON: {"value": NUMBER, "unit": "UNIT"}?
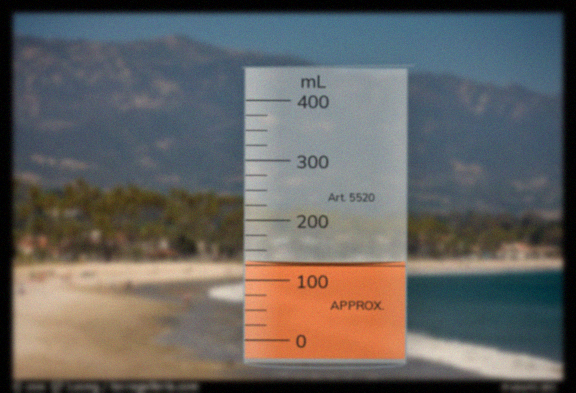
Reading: {"value": 125, "unit": "mL"}
